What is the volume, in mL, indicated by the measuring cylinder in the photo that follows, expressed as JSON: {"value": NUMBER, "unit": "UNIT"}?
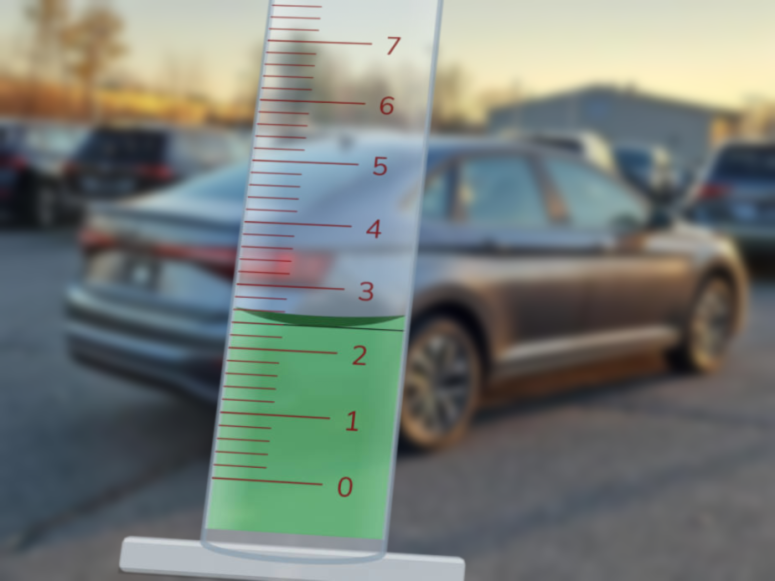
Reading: {"value": 2.4, "unit": "mL"}
